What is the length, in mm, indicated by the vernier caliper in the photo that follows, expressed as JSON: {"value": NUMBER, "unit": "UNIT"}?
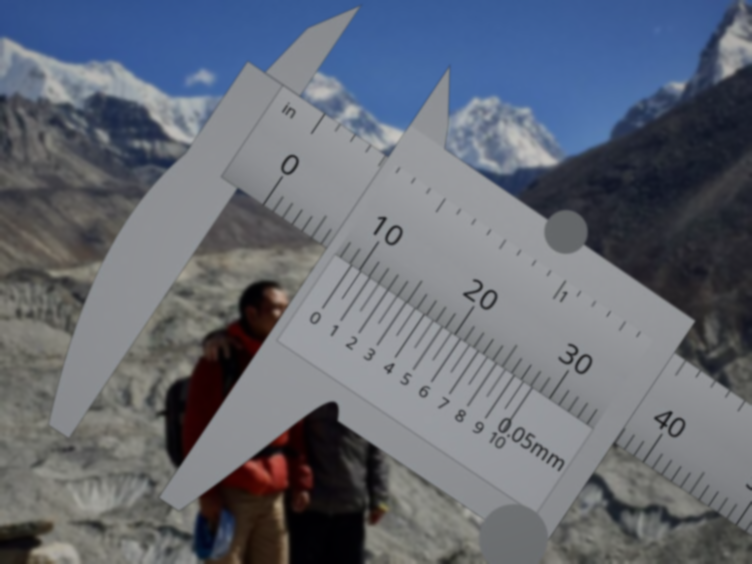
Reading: {"value": 9.2, "unit": "mm"}
